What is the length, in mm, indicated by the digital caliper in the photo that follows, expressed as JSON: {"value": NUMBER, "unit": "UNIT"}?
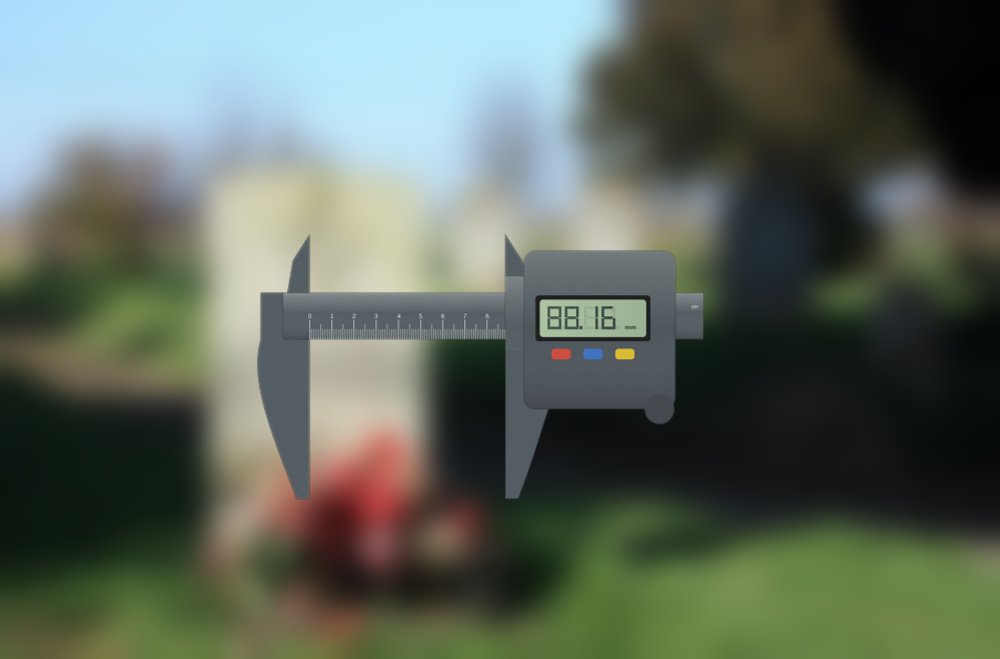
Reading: {"value": 88.16, "unit": "mm"}
